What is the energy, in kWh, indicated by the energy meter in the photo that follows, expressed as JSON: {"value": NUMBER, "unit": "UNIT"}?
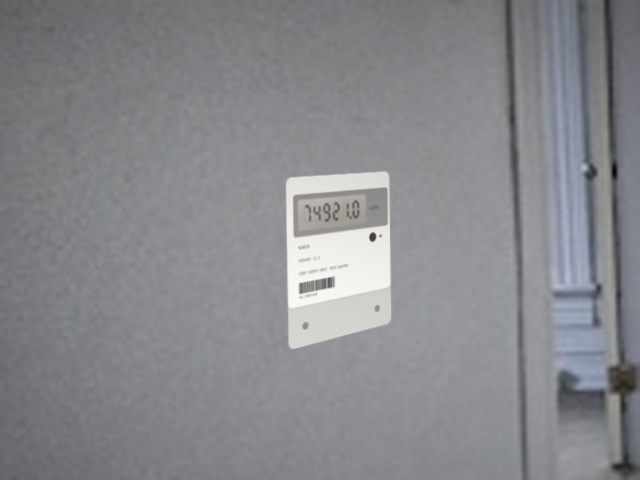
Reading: {"value": 74921.0, "unit": "kWh"}
